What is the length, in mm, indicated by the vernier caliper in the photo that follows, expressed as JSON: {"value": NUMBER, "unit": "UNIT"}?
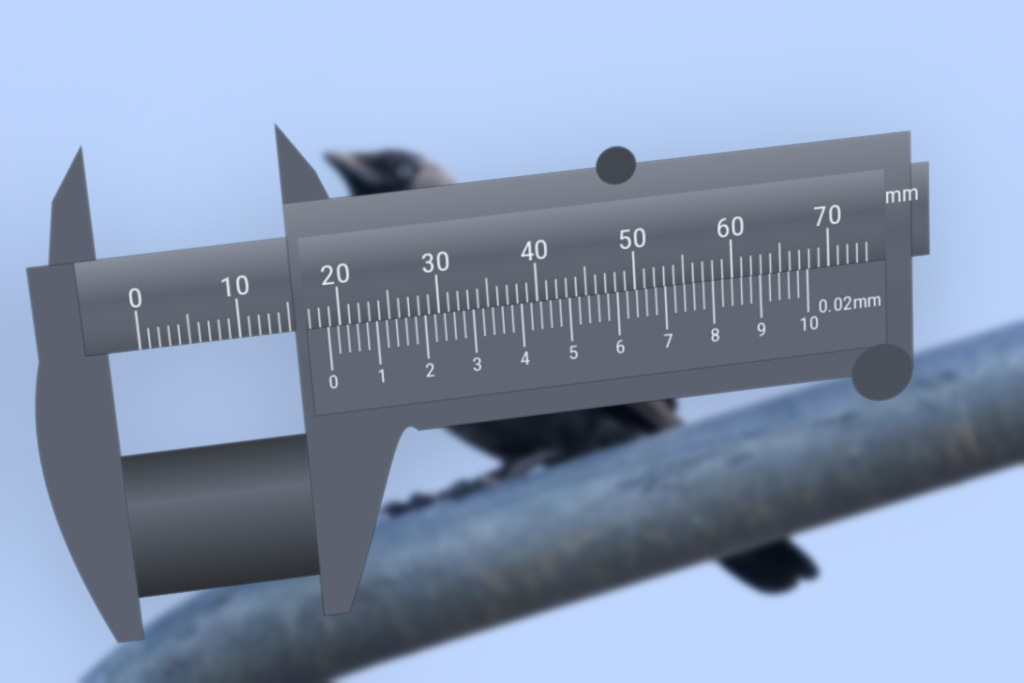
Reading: {"value": 18.8, "unit": "mm"}
